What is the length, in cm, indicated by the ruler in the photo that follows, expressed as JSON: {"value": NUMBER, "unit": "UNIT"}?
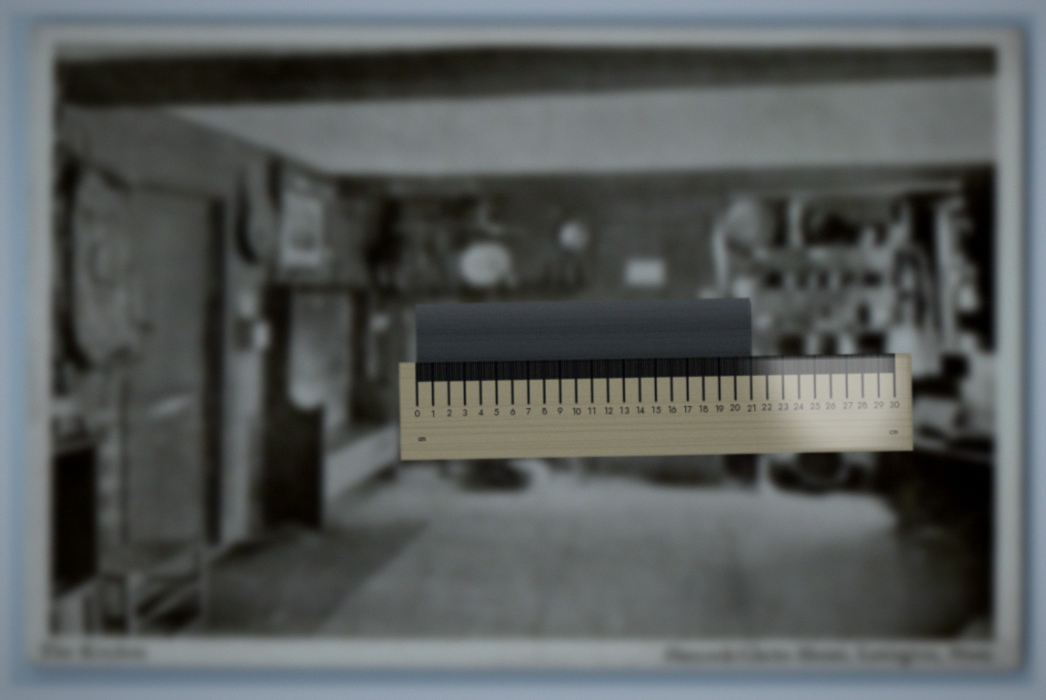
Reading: {"value": 21, "unit": "cm"}
